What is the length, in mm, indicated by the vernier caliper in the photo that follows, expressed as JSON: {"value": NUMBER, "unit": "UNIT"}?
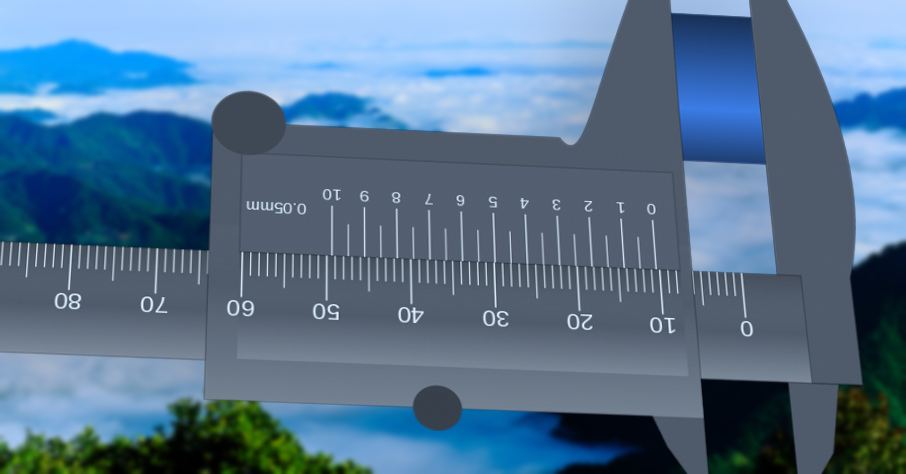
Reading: {"value": 10.4, "unit": "mm"}
